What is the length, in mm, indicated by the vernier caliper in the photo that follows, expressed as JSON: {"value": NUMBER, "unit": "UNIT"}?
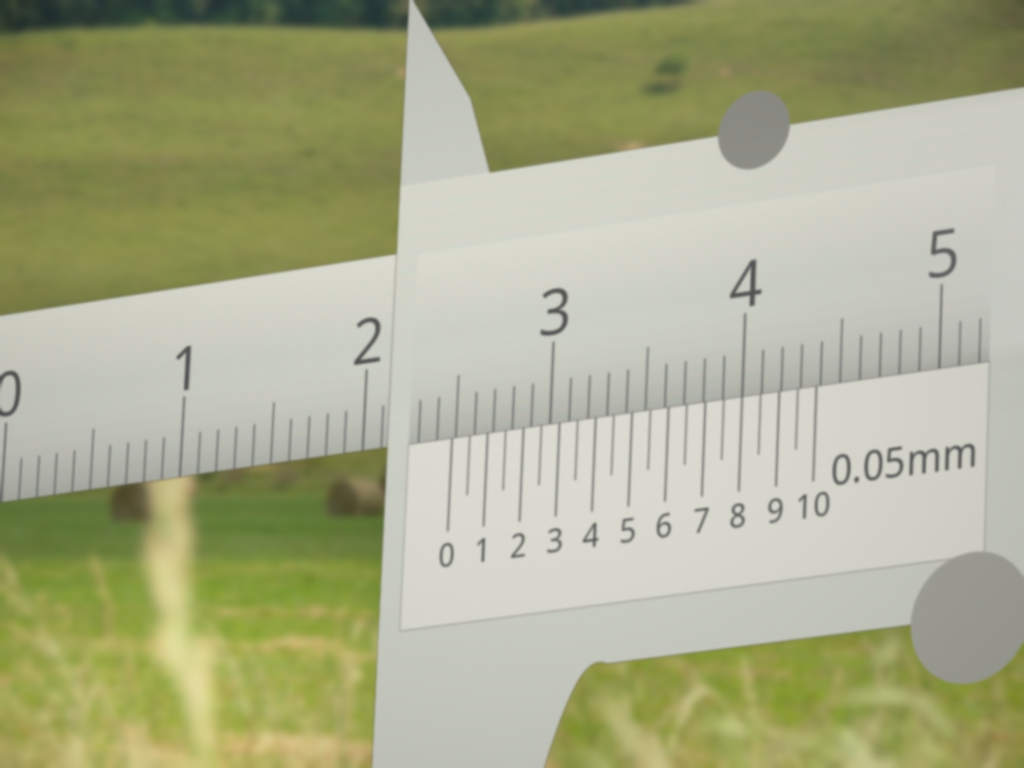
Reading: {"value": 24.8, "unit": "mm"}
